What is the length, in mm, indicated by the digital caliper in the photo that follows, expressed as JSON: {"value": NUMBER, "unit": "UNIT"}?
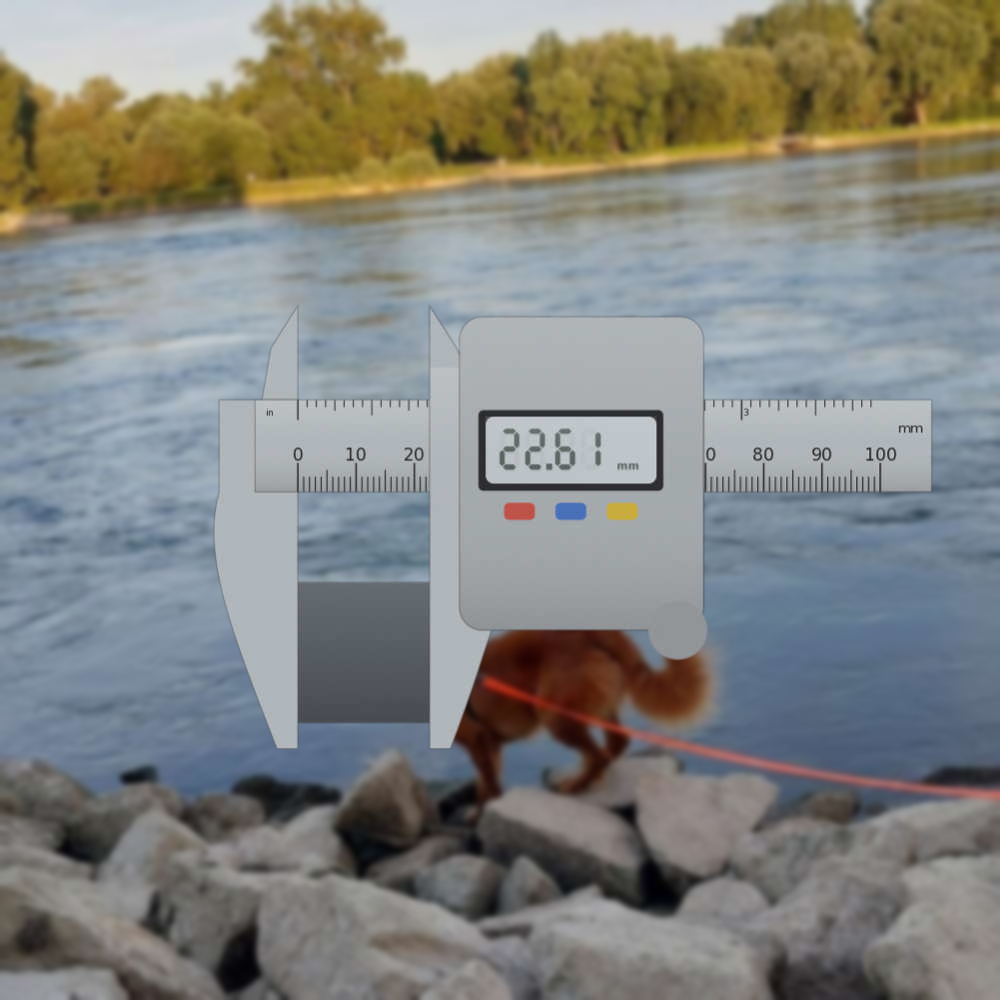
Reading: {"value": 22.61, "unit": "mm"}
